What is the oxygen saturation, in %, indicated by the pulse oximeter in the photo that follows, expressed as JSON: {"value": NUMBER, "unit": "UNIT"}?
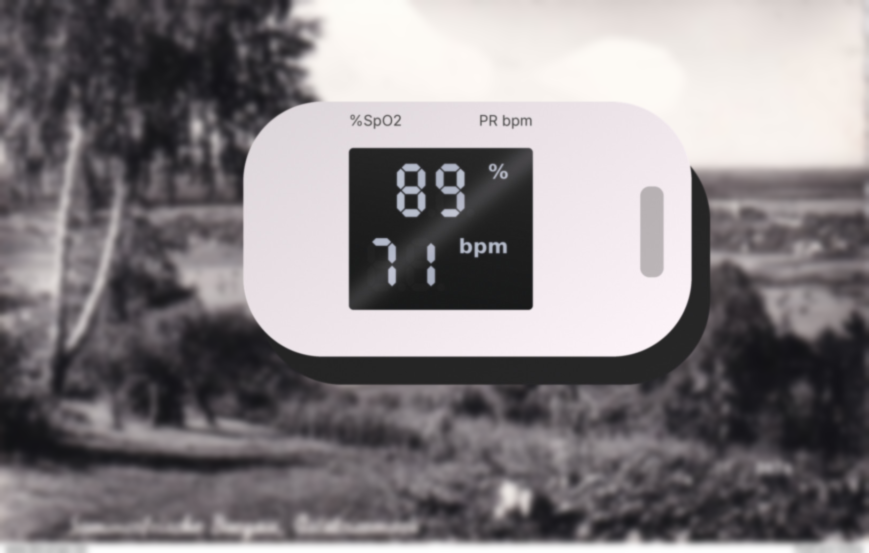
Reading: {"value": 89, "unit": "%"}
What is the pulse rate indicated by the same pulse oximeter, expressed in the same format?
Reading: {"value": 71, "unit": "bpm"}
